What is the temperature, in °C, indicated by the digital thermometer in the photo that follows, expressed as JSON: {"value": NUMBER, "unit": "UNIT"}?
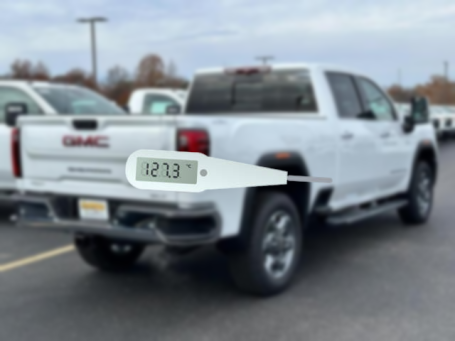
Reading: {"value": 127.3, "unit": "°C"}
